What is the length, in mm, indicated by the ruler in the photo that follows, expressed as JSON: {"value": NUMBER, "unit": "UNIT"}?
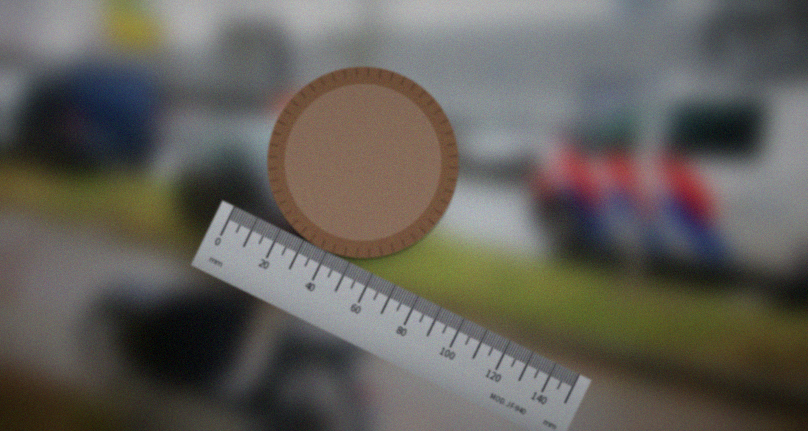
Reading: {"value": 75, "unit": "mm"}
